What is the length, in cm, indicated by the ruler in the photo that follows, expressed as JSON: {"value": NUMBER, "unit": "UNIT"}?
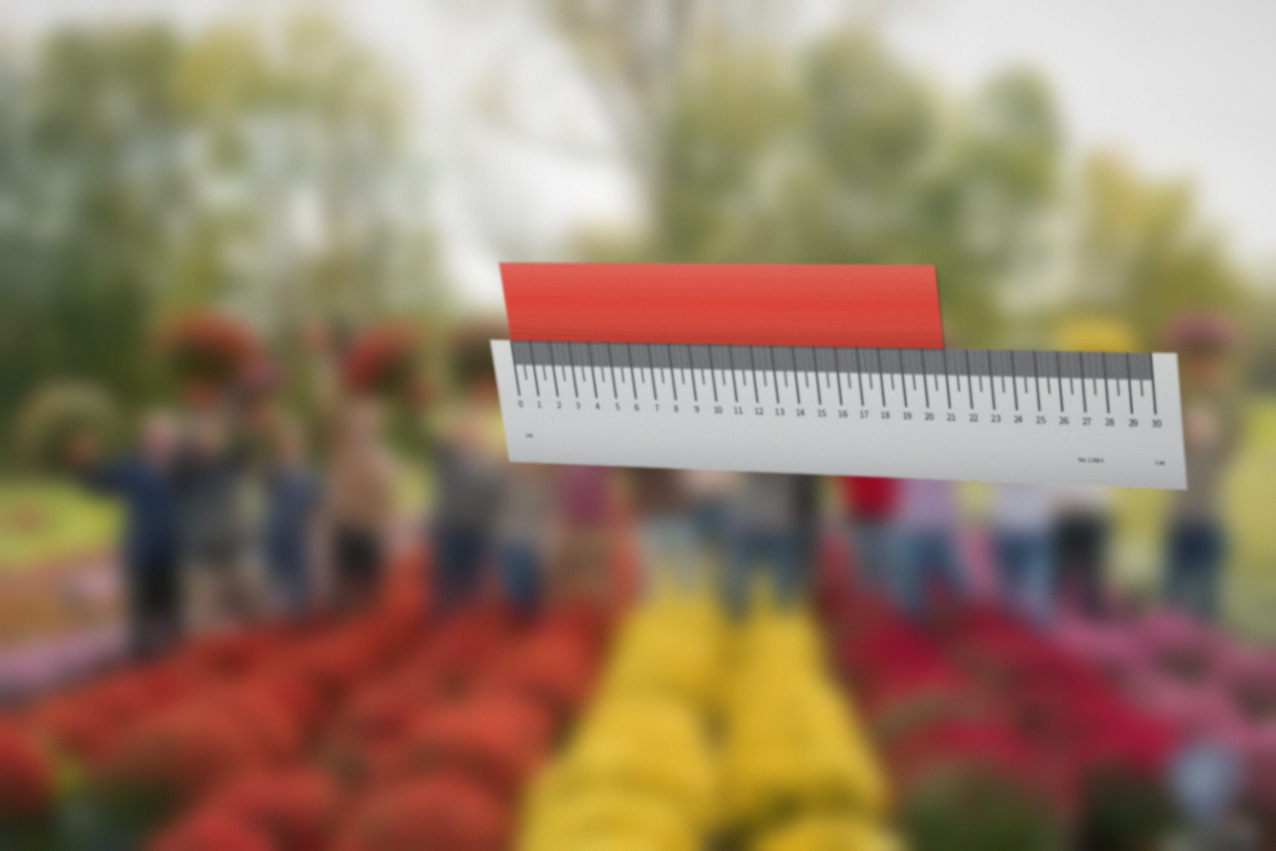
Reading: {"value": 21, "unit": "cm"}
